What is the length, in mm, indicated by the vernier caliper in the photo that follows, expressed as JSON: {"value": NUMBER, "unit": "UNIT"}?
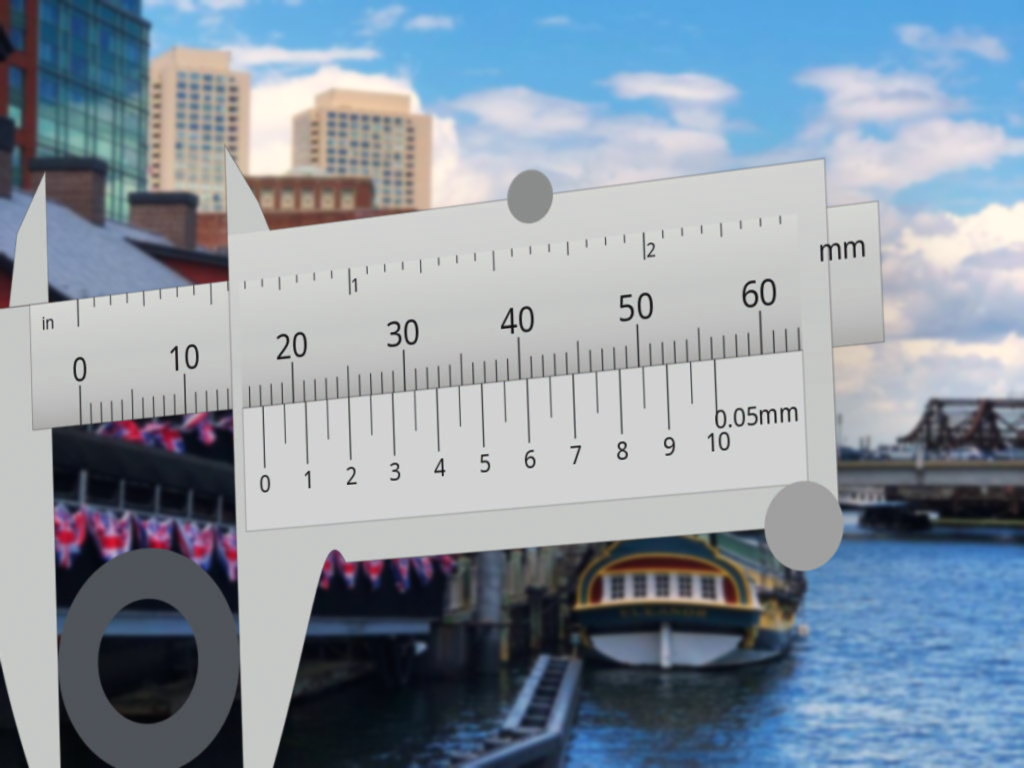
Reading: {"value": 17.2, "unit": "mm"}
